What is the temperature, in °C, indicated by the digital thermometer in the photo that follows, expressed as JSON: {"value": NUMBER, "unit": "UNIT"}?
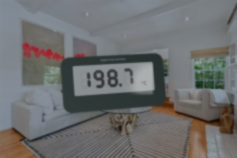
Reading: {"value": 198.7, "unit": "°C"}
